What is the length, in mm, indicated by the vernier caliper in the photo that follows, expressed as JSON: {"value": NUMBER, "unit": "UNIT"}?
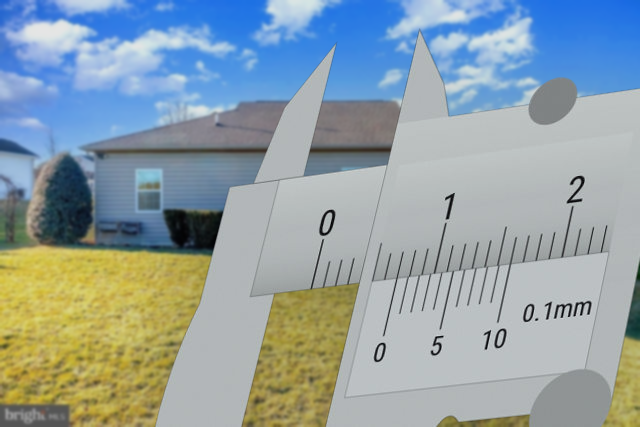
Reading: {"value": 7.0, "unit": "mm"}
